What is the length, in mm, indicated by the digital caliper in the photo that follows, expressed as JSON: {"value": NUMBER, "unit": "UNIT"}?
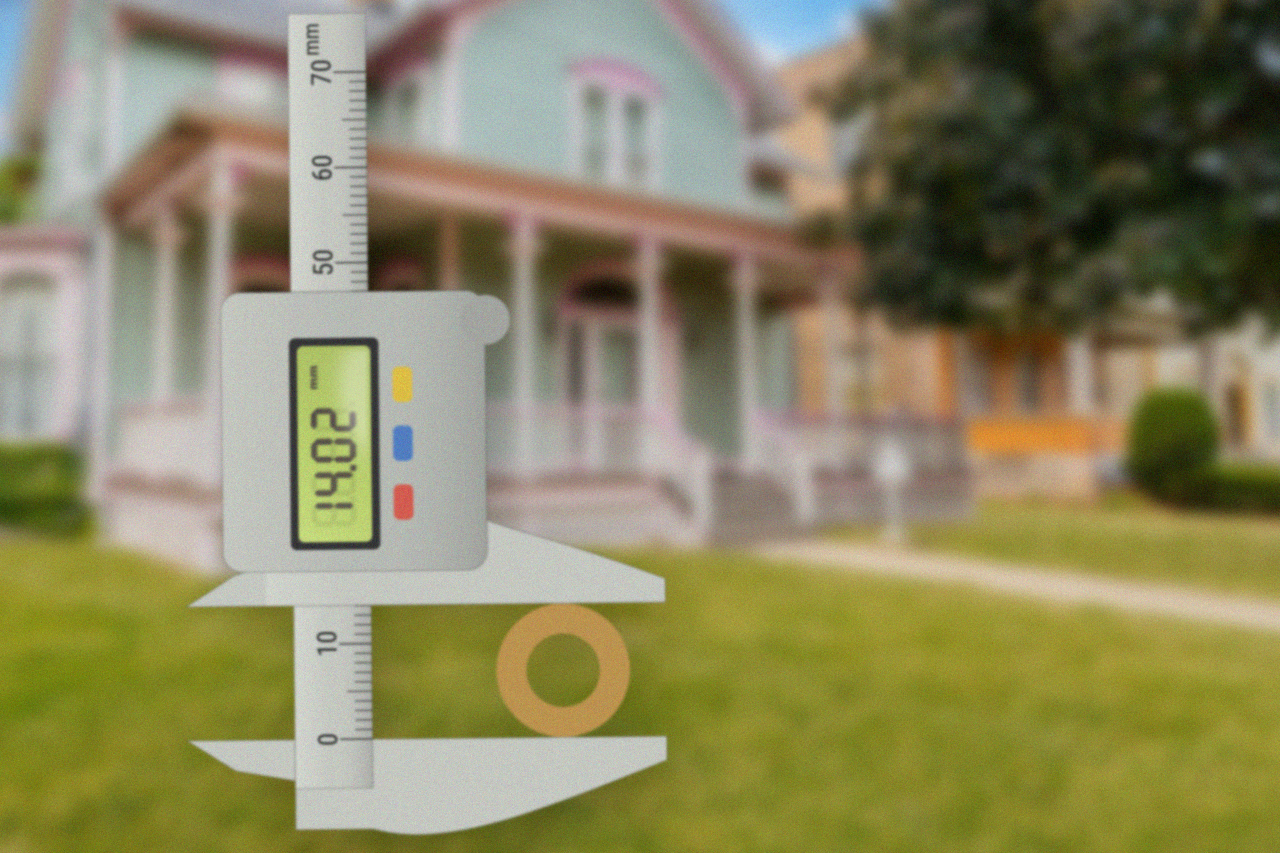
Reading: {"value": 14.02, "unit": "mm"}
